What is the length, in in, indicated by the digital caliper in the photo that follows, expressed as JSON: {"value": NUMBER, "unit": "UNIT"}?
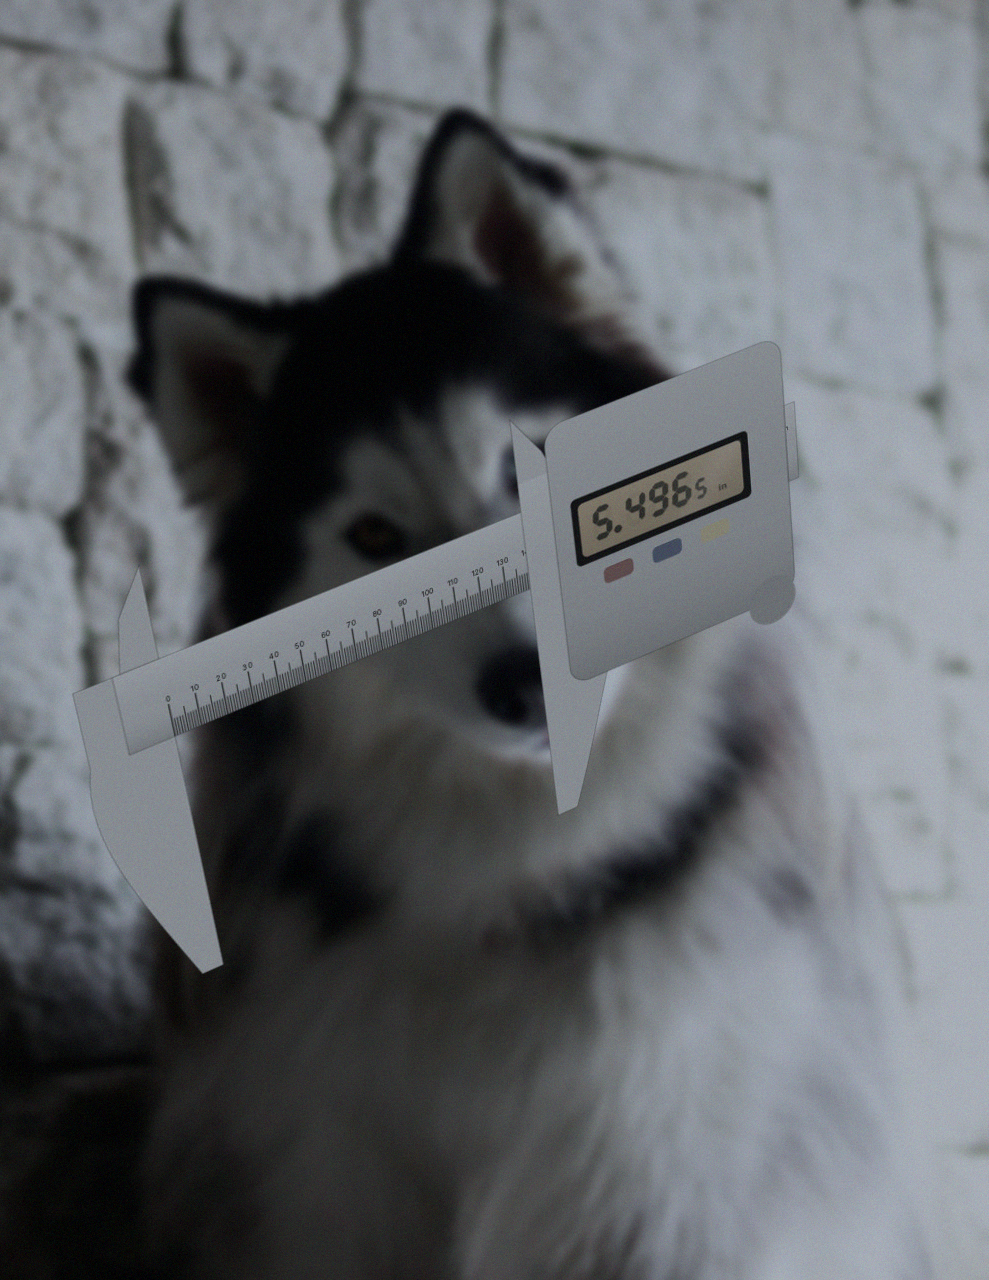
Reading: {"value": 5.4965, "unit": "in"}
